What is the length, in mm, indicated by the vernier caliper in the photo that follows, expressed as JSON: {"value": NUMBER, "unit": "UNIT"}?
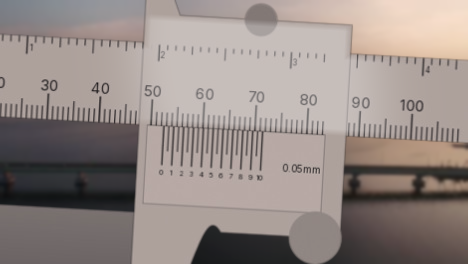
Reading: {"value": 52.5, "unit": "mm"}
